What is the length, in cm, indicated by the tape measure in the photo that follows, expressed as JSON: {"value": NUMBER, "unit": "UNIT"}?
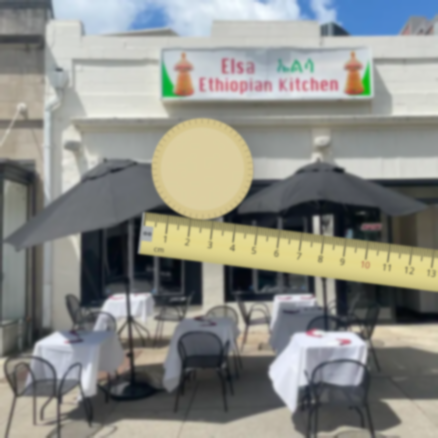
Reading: {"value": 4.5, "unit": "cm"}
